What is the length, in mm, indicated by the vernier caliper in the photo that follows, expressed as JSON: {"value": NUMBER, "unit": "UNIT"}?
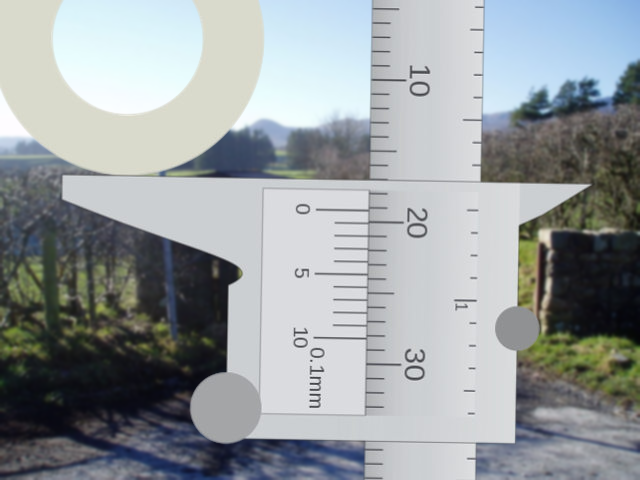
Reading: {"value": 19.2, "unit": "mm"}
